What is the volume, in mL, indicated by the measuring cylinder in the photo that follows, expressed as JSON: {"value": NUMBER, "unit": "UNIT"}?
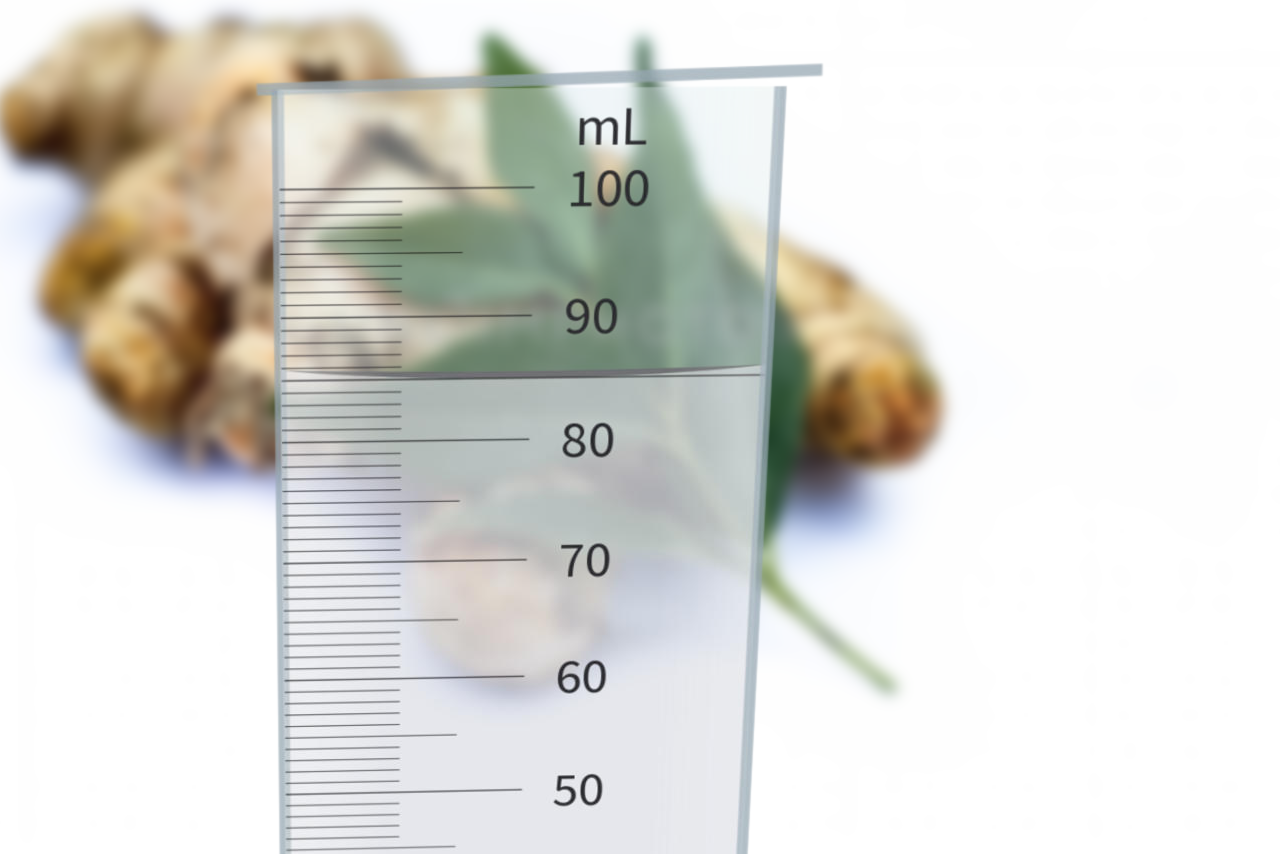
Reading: {"value": 85, "unit": "mL"}
